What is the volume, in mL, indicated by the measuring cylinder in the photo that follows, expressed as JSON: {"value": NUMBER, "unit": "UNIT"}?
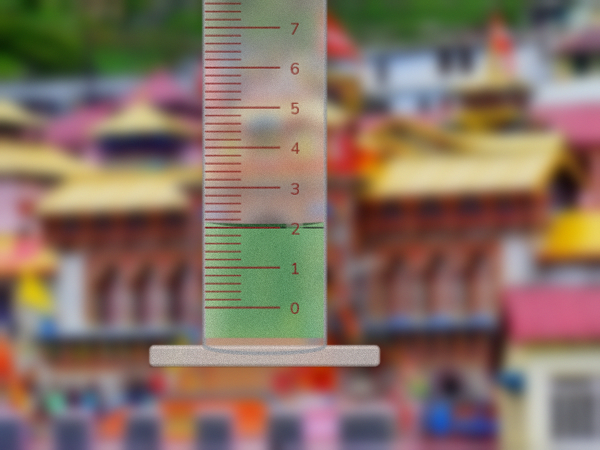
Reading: {"value": 2, "unit": "mL"}
